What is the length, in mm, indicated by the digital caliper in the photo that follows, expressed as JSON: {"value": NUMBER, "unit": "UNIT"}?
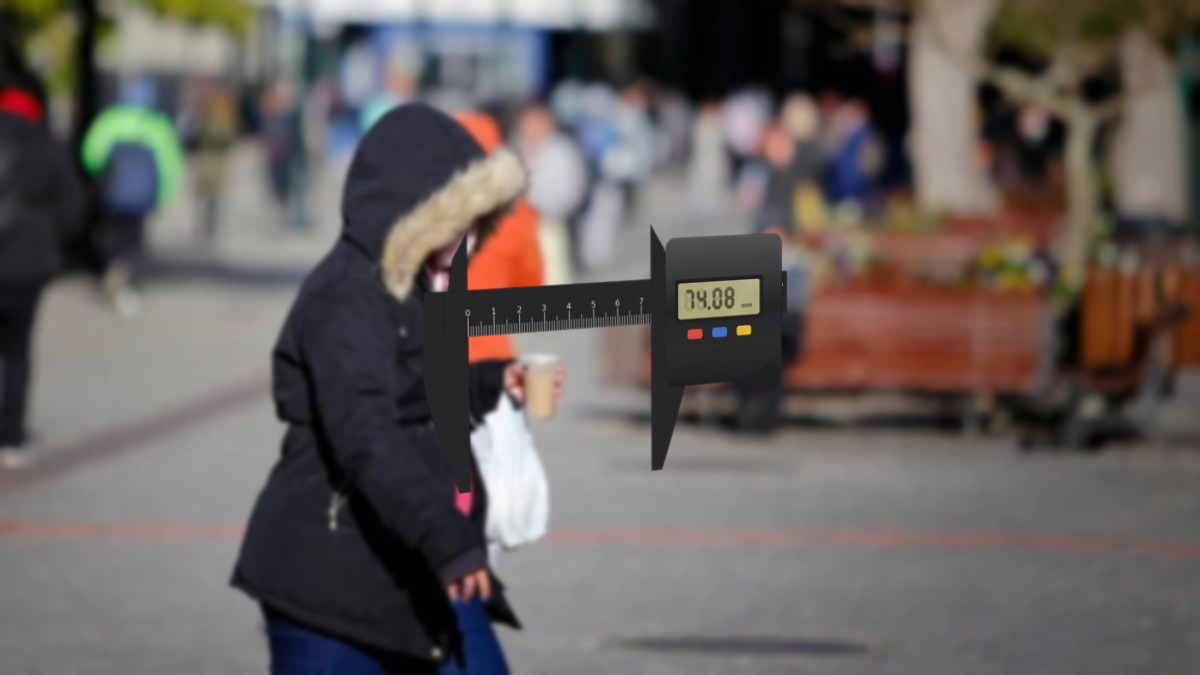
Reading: {"value": 74.08, "unit": "mm"}
